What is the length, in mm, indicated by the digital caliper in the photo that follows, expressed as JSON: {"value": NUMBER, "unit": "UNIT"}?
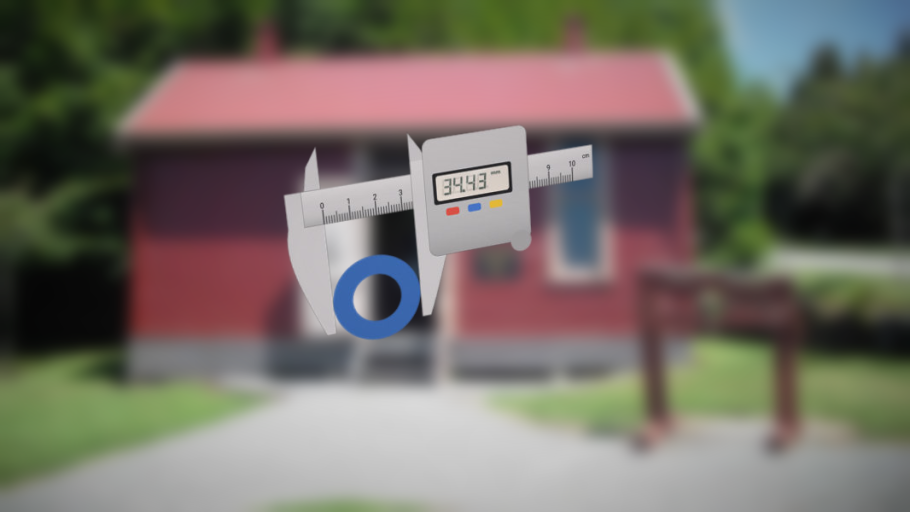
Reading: {"value": 34.43, "unit": "mm"}
